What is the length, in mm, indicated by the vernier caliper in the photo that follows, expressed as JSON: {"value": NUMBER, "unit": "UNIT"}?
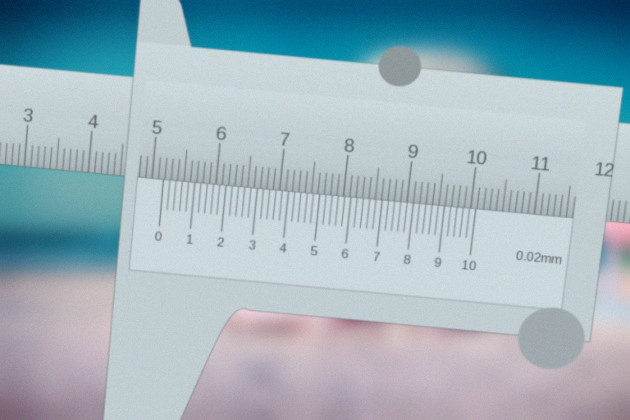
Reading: {"value": 51.8, "unit": "mm"}
